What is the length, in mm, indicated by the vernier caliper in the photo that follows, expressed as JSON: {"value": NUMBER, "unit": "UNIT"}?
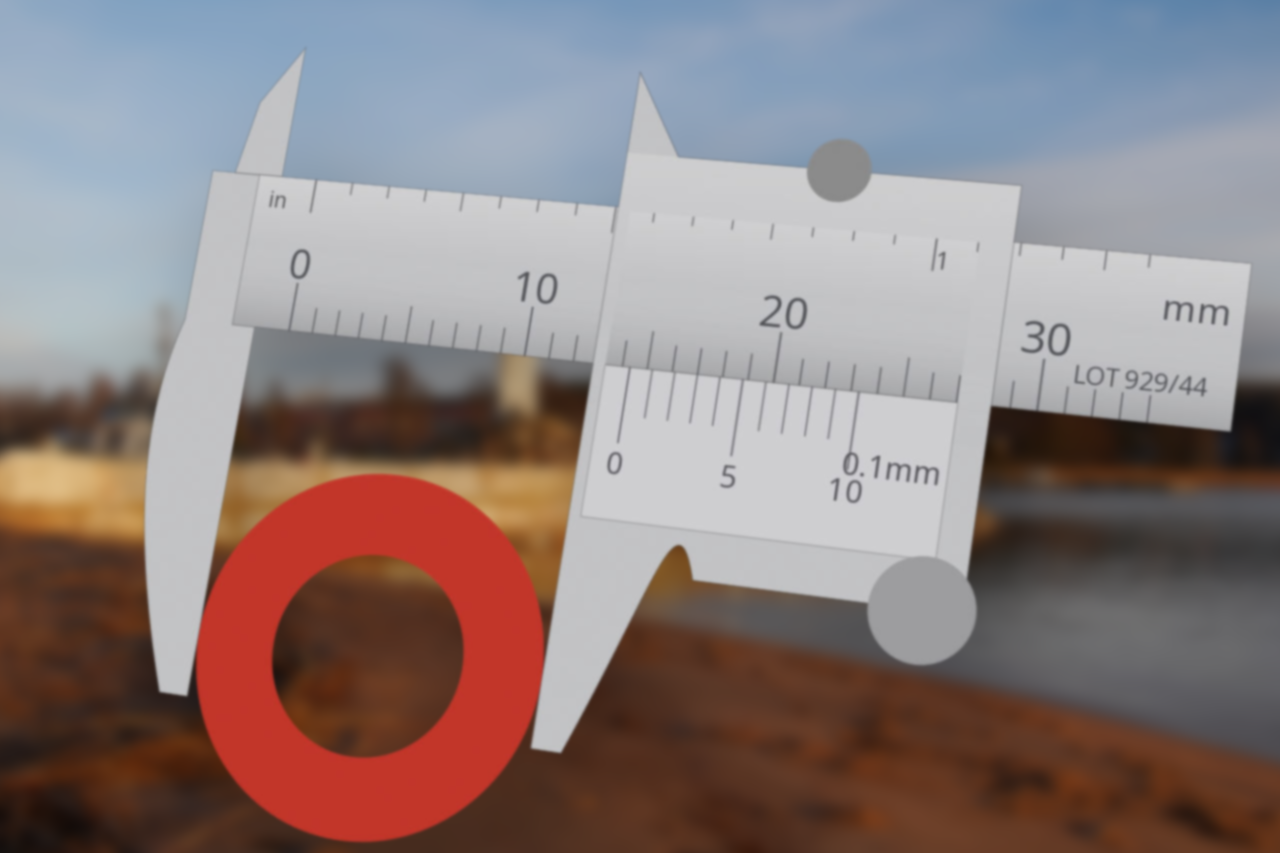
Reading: {"value": 14.3, "unit": "mm"}
